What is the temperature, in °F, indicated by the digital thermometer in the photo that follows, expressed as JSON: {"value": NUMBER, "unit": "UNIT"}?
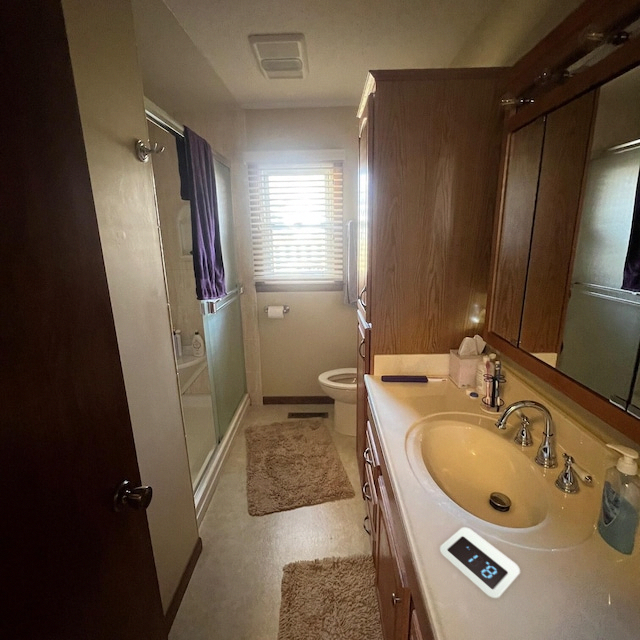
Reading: {"value": 8.1, "unit": "°F"}
